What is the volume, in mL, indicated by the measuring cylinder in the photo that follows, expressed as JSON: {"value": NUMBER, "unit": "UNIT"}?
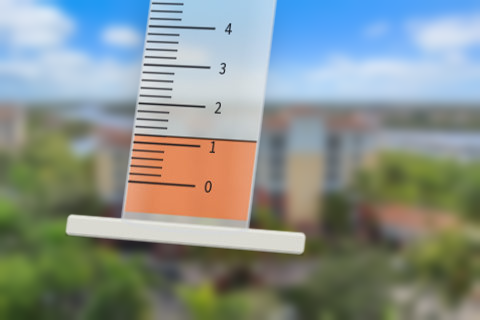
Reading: {"value": 1.2, "unit": "mL"}
